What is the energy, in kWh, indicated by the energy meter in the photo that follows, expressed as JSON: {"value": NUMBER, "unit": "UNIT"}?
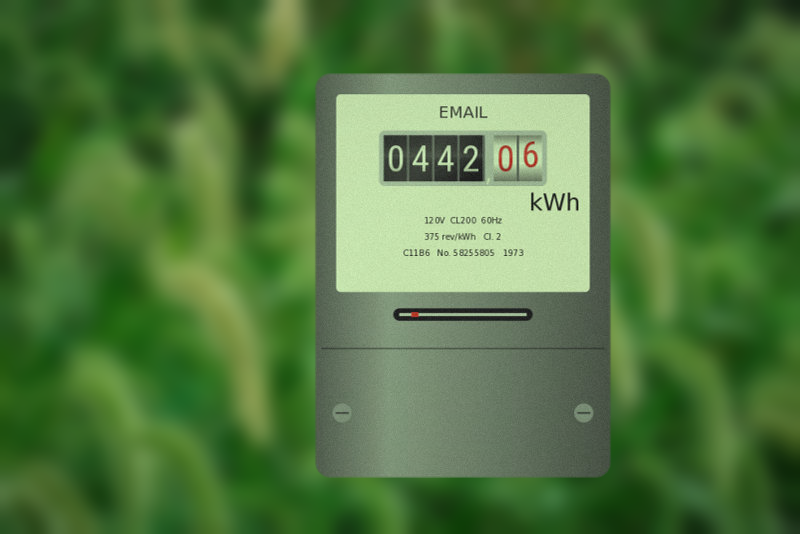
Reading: {"value": 442.06, "unit": "kWh"}
